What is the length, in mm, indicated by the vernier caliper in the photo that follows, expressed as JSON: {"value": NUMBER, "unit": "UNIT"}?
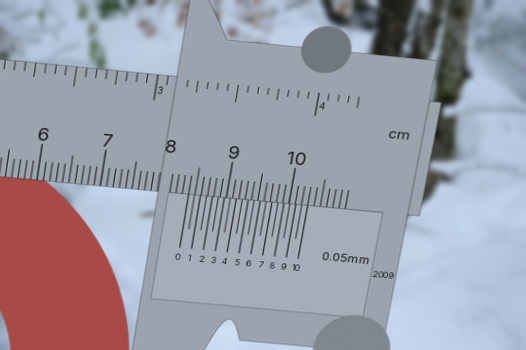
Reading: {"value": 84.0, "unit": "mm"}
